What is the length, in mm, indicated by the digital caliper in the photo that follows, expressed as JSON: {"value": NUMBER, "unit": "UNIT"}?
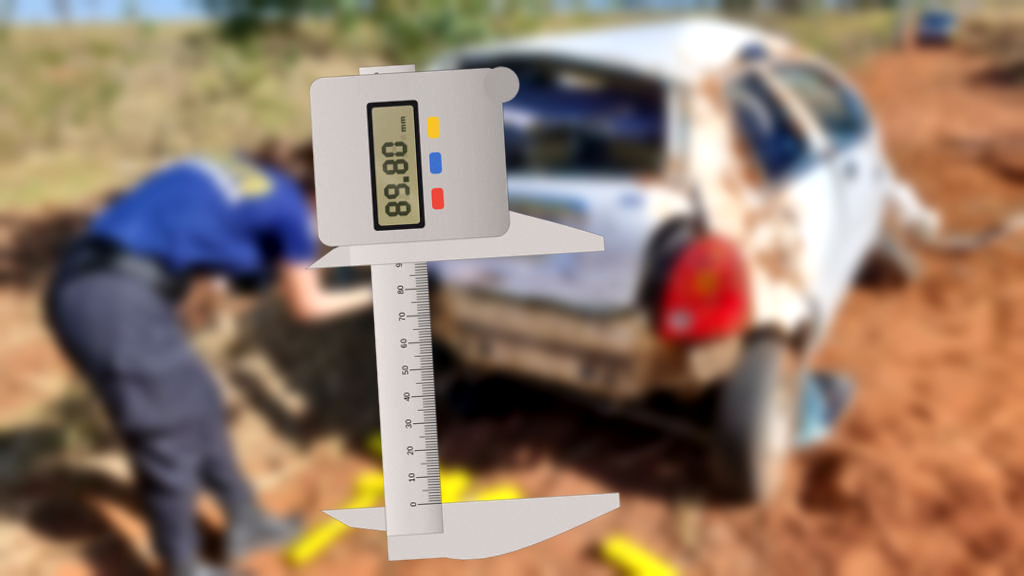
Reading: {"value": 89.80, "unit": "mm"}
